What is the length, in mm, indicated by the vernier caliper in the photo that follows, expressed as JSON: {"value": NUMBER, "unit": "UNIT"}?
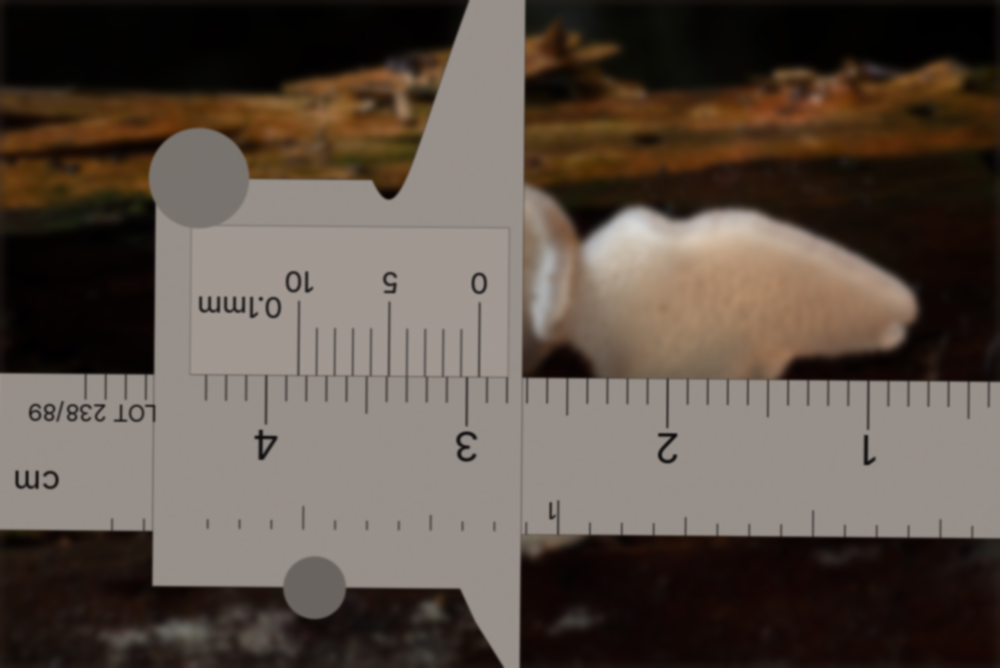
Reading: {"value": 29.4, "unit": "mm"}
